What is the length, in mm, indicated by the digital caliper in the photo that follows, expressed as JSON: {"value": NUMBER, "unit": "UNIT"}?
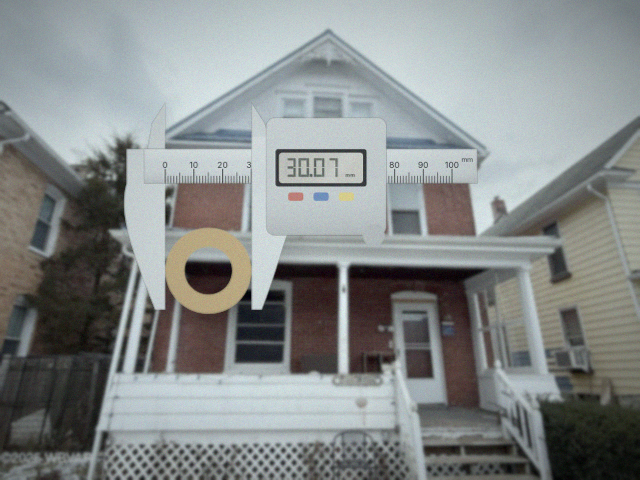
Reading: {"value": 30.07, "unit": "mm"}
